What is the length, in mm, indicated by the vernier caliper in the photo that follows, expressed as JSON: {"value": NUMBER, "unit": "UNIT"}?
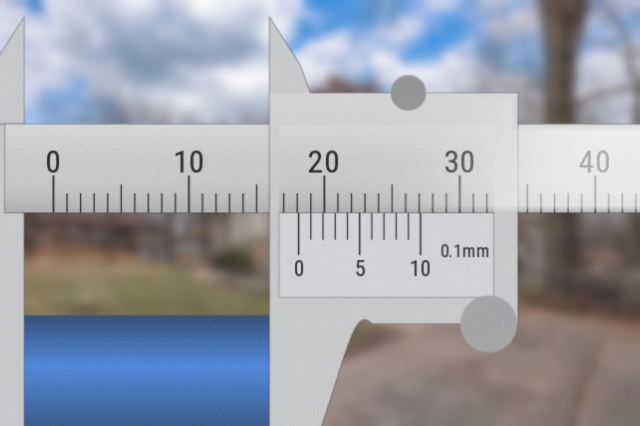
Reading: {"value": 18.1, "unit": "mm"}
